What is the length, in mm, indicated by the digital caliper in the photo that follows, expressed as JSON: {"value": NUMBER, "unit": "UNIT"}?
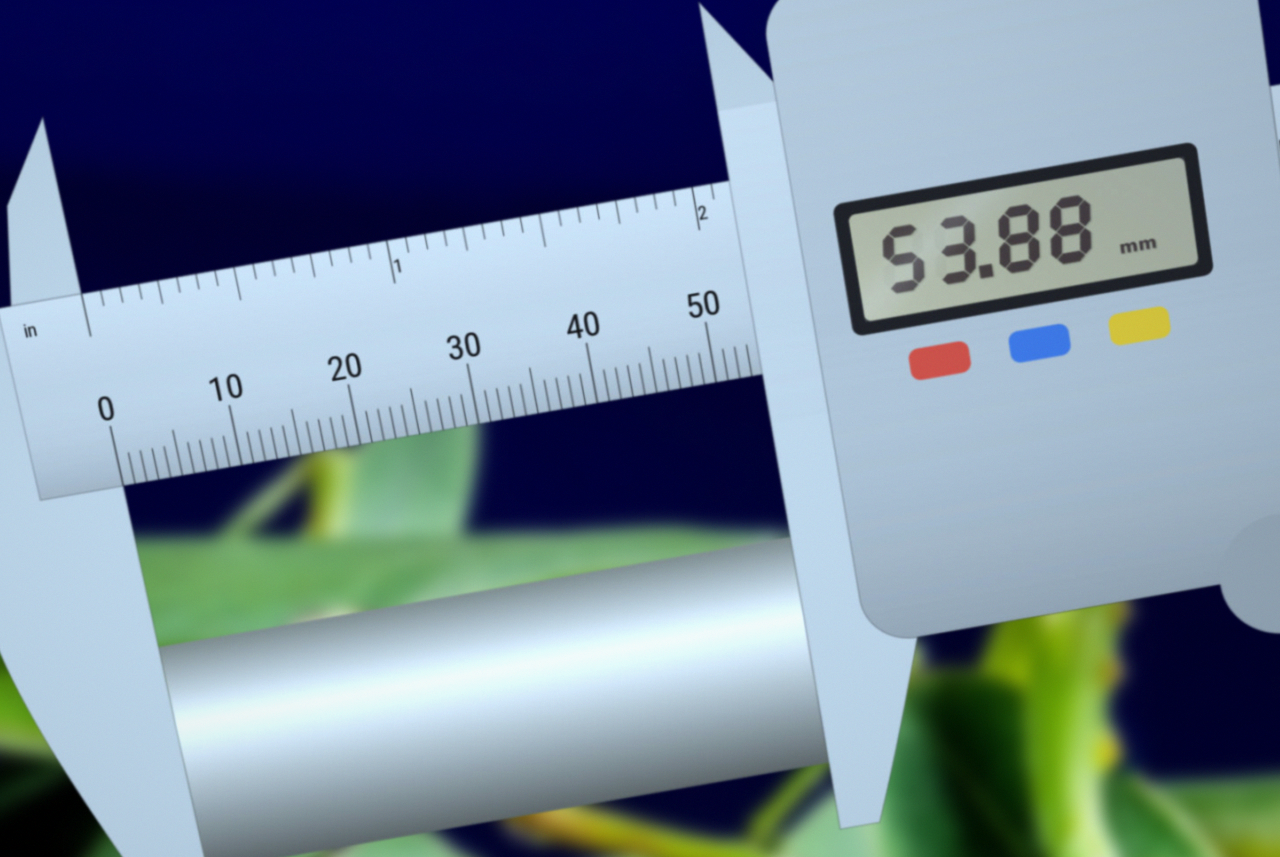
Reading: {"value": 53.88, "unit": "mm"}
